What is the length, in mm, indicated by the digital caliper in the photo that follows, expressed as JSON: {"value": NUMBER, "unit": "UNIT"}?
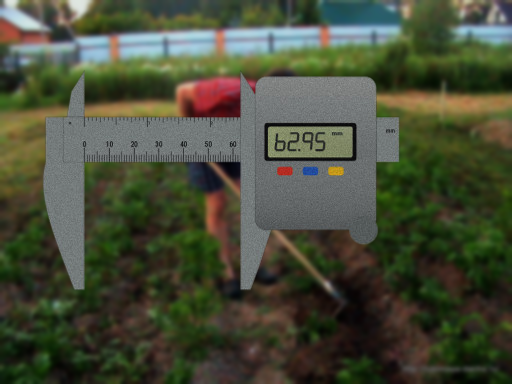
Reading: {"value": 62.95, "unit": "mm"}
